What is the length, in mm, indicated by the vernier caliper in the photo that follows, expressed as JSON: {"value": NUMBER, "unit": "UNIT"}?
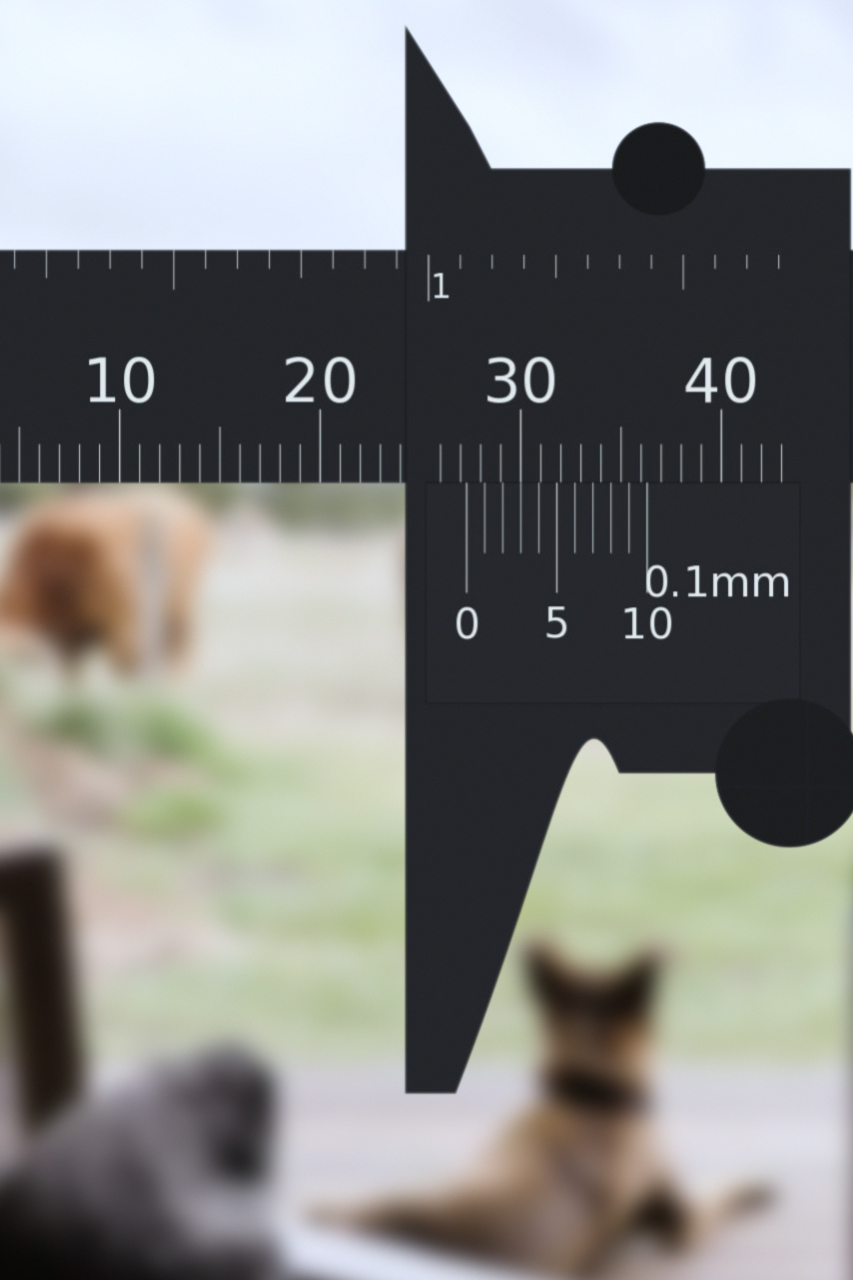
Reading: {"value": 27.3, "unit": "mm"}
